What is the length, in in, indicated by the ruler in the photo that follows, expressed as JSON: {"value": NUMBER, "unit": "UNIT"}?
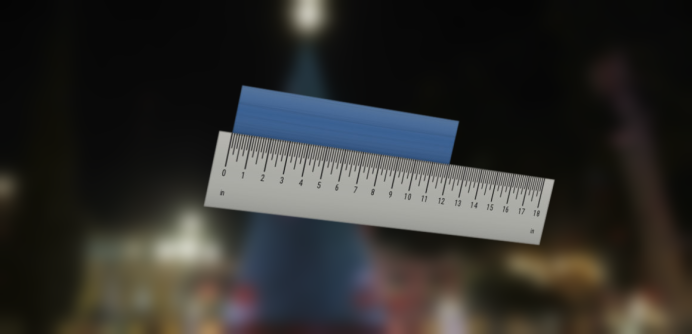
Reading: {"value": 12, "unit": "in"}
